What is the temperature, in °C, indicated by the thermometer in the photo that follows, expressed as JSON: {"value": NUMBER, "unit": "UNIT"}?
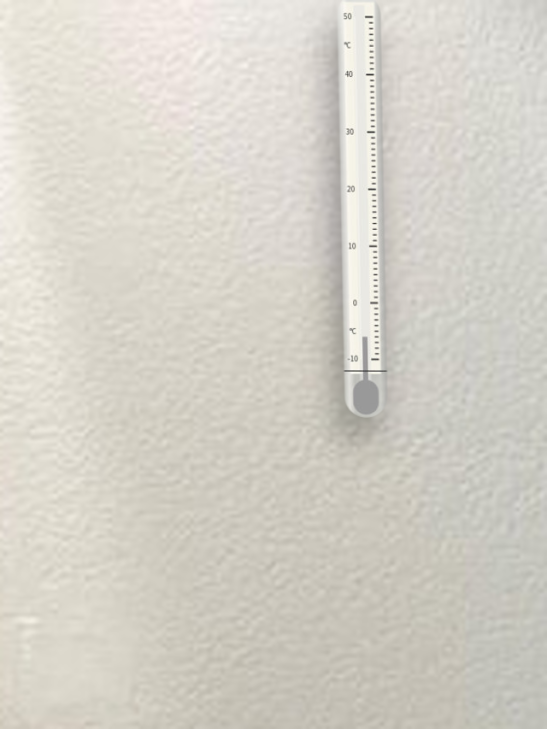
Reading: {"value": -6, "unit": "°C"}
